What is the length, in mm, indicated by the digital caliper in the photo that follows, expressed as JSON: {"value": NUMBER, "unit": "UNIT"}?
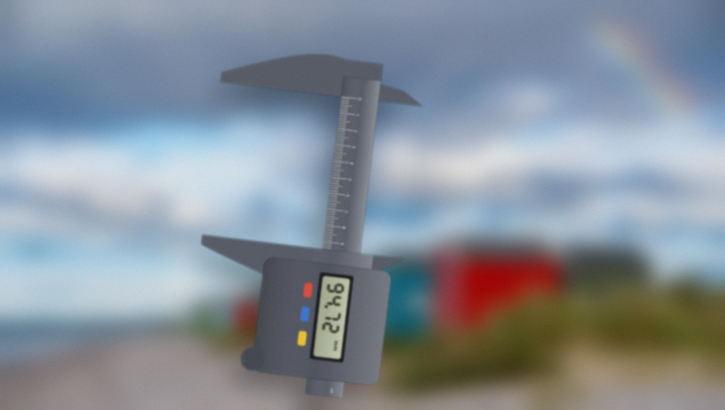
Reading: {"value": 94.72, "unit": "mm"}
